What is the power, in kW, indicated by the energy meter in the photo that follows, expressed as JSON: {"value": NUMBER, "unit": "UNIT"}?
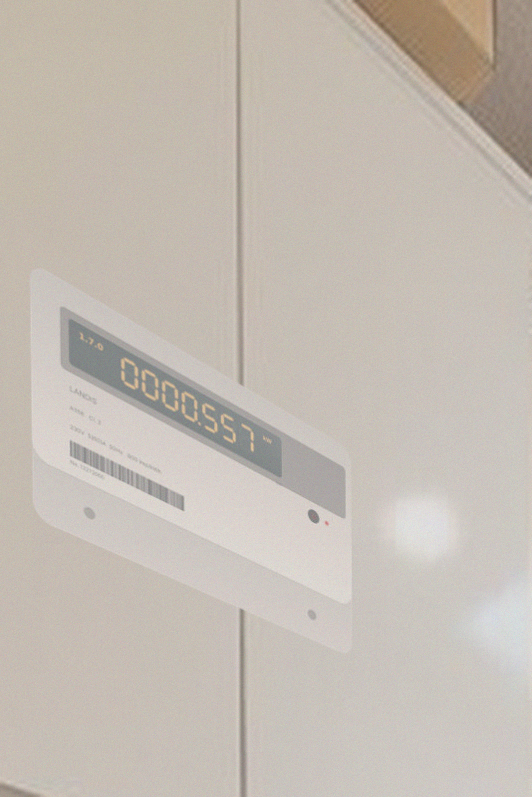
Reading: {"value": 0.557, "unit": "kW"}
